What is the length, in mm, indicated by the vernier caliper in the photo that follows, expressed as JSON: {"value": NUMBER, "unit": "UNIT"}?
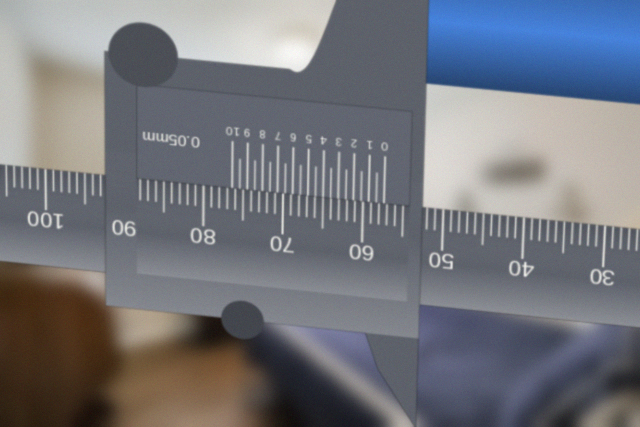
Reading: {"value": 57.4, "unit": "mm"}
